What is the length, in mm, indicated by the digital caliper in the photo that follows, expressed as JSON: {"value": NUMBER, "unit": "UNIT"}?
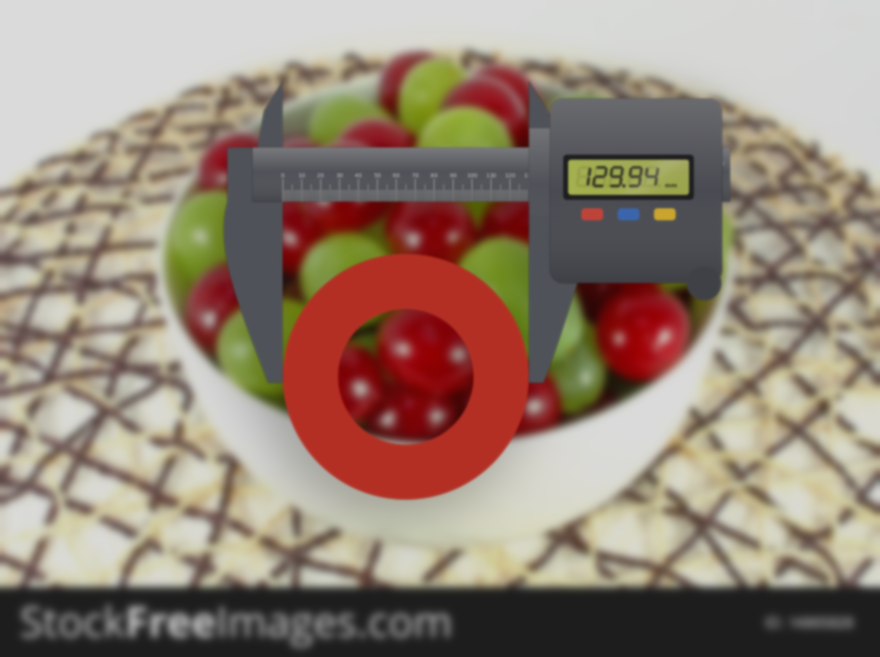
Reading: {"value": 129.94, "unit": "mm"}
